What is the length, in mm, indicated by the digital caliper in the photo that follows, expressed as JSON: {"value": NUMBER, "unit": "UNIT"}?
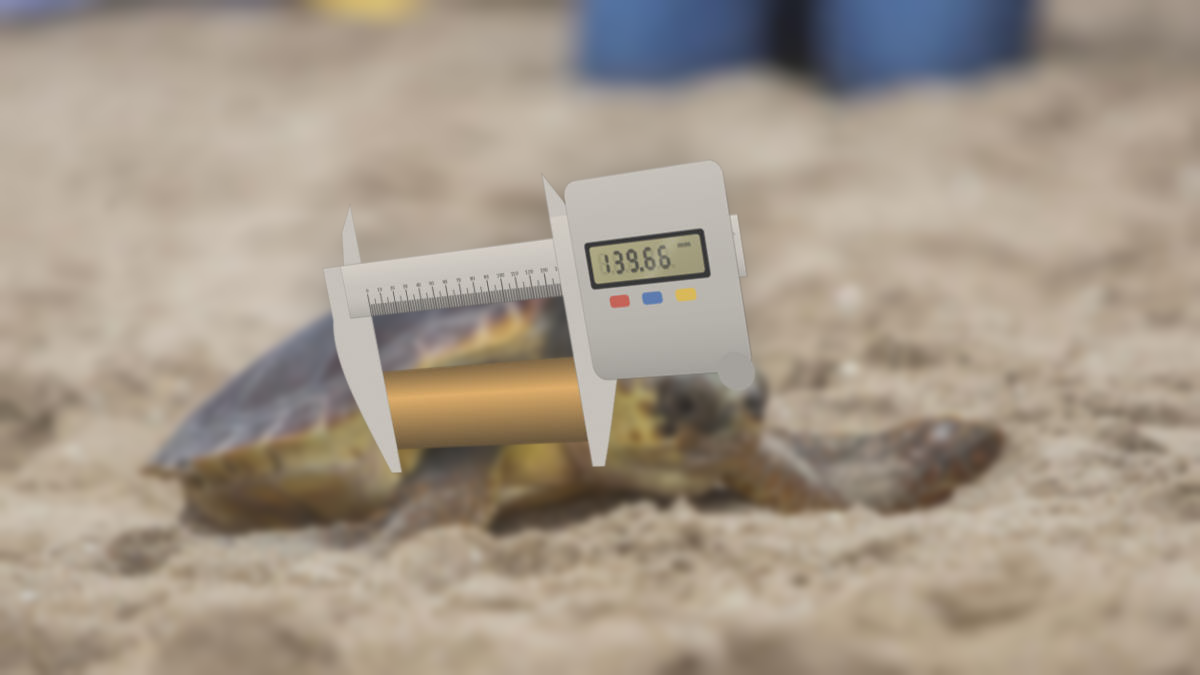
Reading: {"value": 139.66, "unit": "mm"}
